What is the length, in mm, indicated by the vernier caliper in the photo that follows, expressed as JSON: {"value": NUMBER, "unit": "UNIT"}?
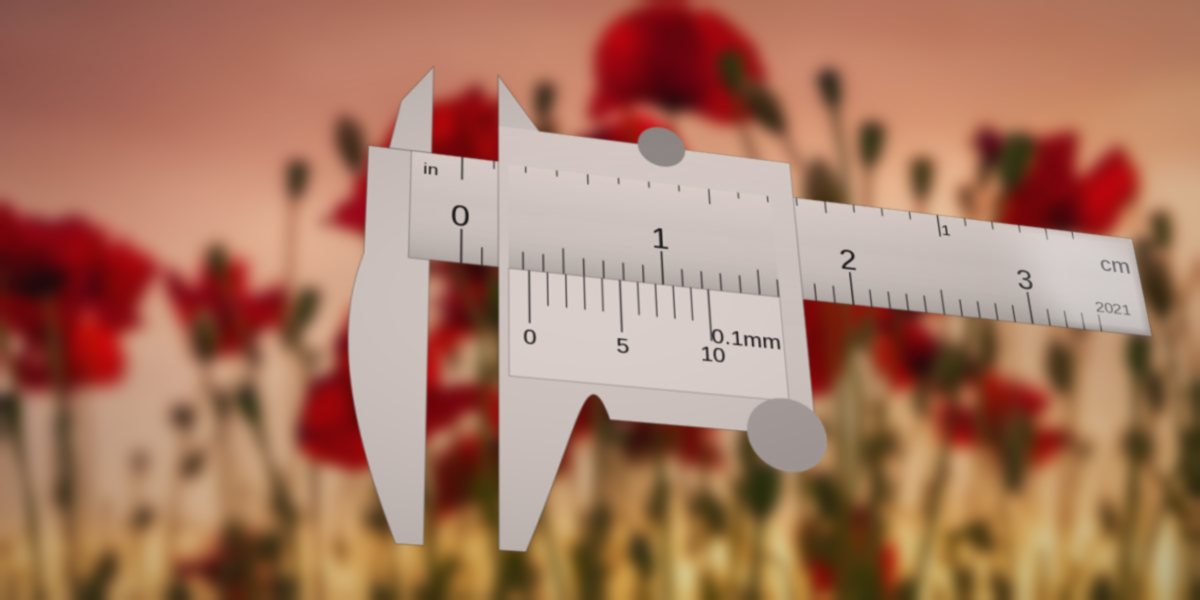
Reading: {"value": 3.3, "unit": "mm"}
